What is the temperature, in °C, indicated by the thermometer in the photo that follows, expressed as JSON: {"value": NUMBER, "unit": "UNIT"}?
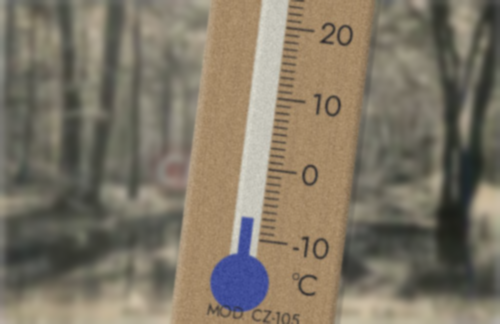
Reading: {"value": -7, "unit": "°C"}
